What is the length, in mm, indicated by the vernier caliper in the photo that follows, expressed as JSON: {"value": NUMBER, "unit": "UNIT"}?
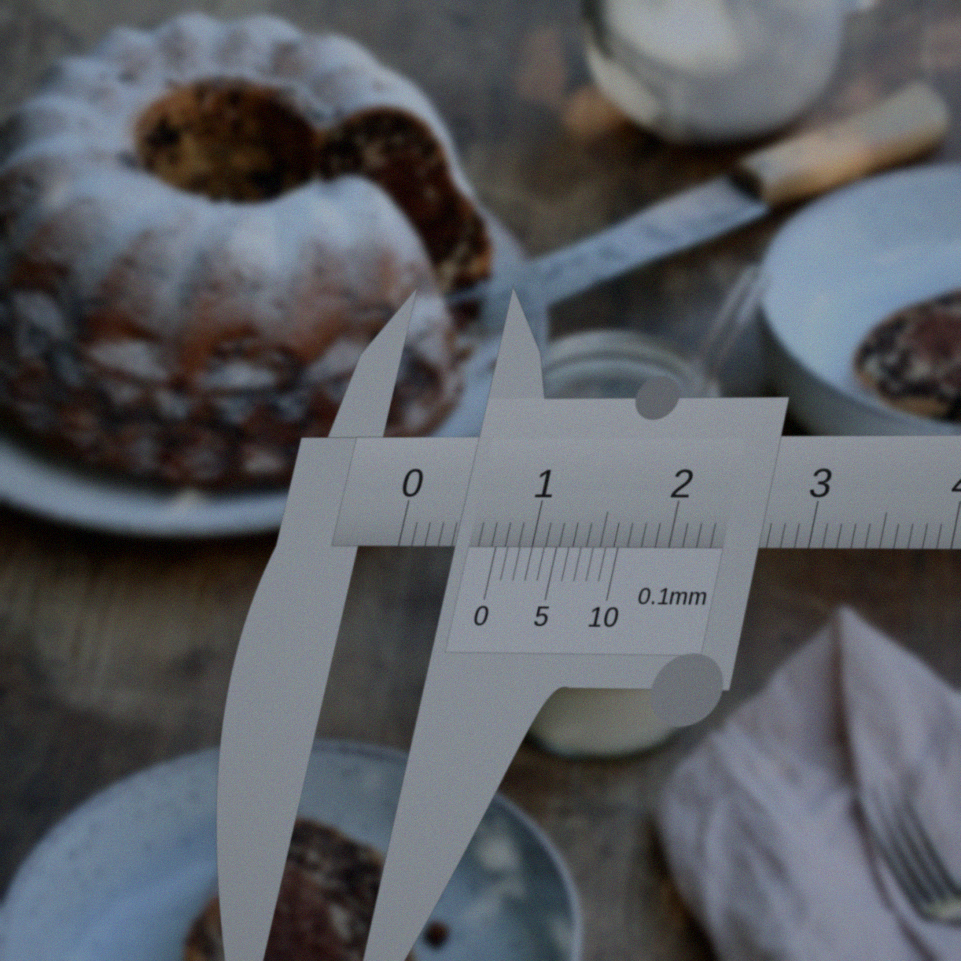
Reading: {"value": 7.3, "unit": "mm"}
